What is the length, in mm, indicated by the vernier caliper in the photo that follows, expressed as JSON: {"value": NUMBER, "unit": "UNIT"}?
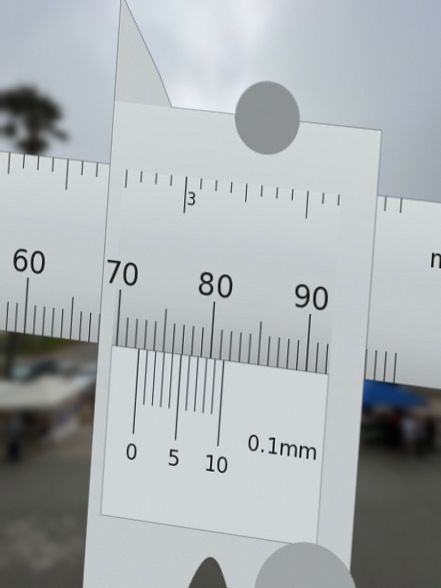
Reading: {"value": 72.4, "unit": "mm"}
